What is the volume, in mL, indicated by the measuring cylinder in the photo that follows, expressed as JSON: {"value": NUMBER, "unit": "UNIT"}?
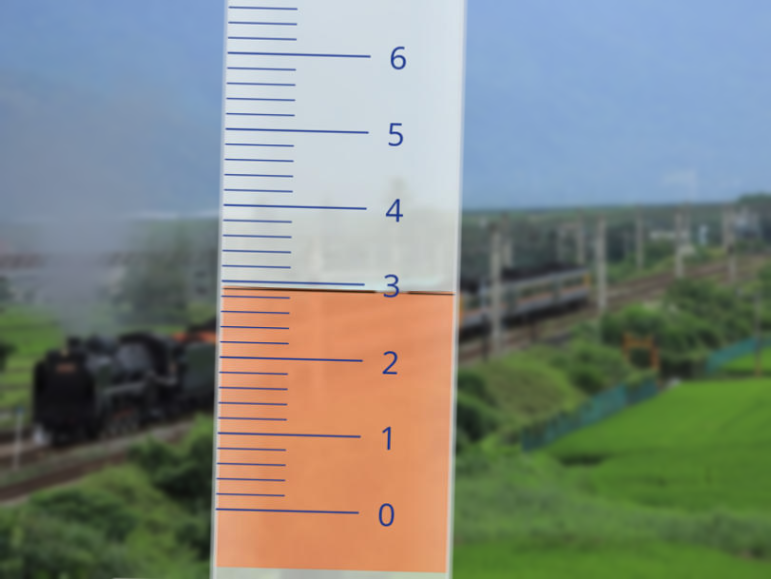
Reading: {"value": 2.9, "unit": "mL"}
